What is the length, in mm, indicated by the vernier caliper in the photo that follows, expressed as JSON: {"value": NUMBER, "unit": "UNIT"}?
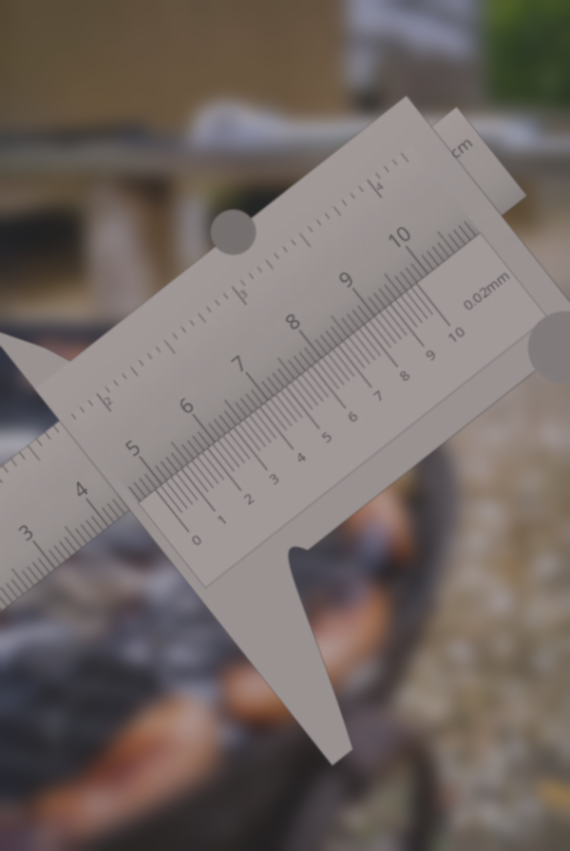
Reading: {"value": 48.8, "unit": "mm"}
